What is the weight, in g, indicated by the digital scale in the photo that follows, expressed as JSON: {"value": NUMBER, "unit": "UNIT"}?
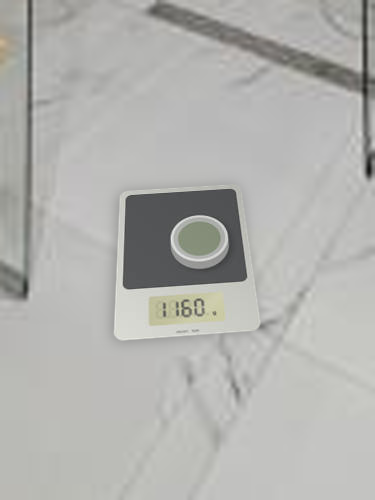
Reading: {"value": 1160, "unit": "g"}
